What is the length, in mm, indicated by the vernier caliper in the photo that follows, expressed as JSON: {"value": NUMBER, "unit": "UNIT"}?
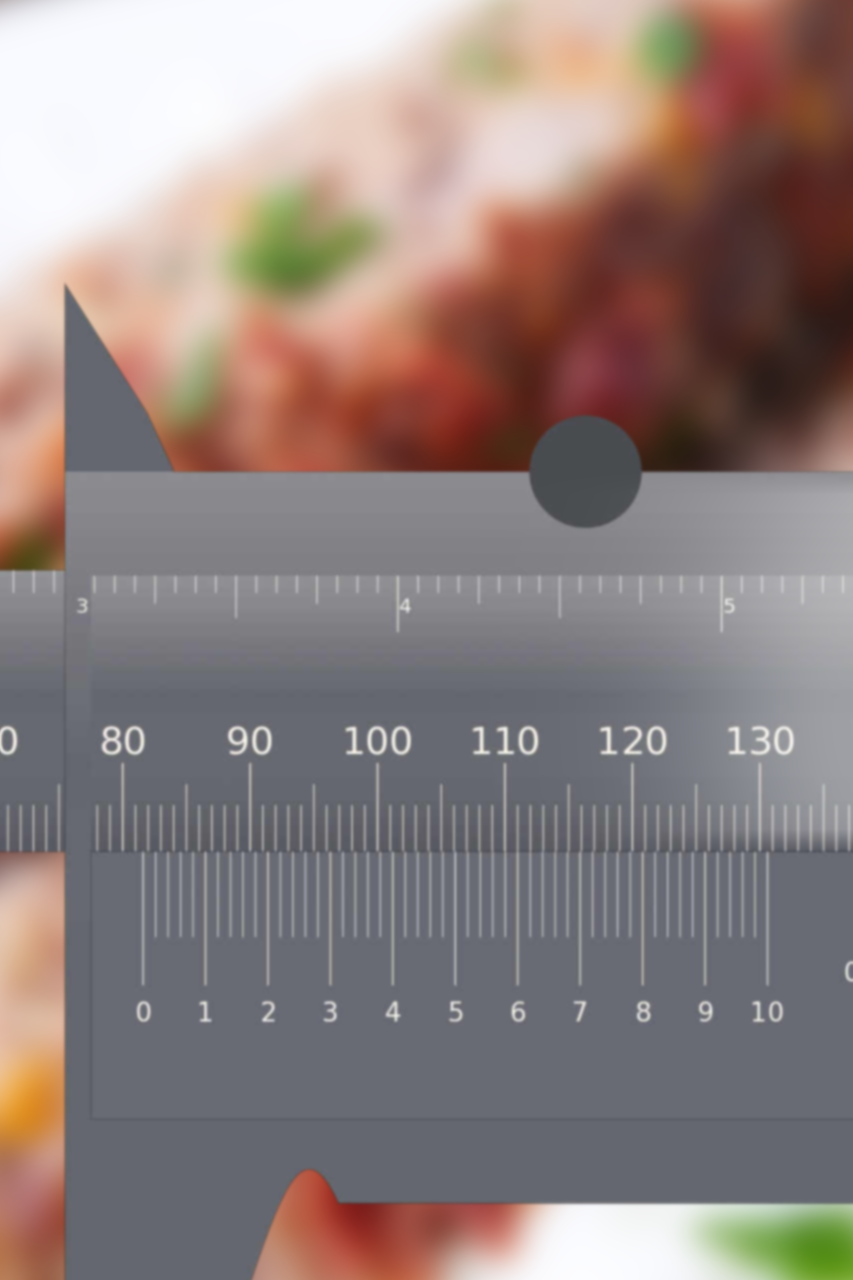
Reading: {"value": 81.6, "unit": "mm"}
